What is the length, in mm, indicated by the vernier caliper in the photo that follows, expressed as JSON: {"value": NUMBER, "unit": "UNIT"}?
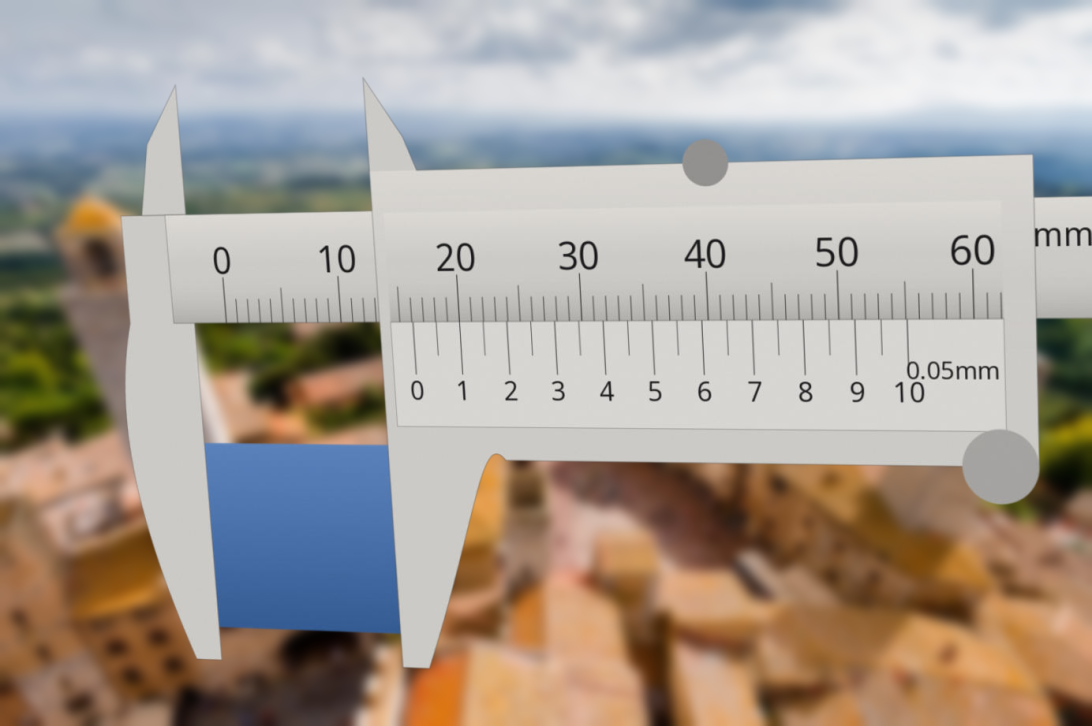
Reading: {"value": 16.1, "unit": "mm"}
